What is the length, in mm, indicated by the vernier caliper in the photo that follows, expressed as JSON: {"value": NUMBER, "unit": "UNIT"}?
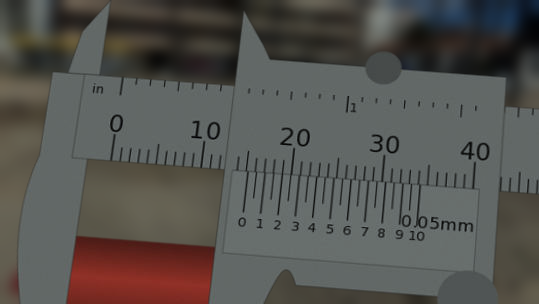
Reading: {"value": 15.2, "unit": "mm"}
